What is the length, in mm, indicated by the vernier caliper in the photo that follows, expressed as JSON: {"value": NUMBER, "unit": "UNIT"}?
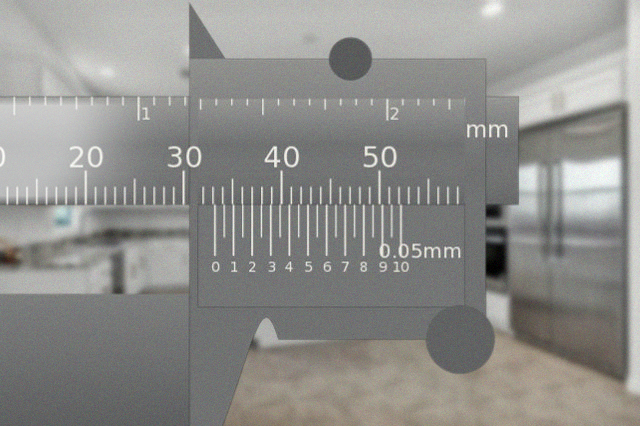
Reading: {"value": 33.2, "unit": "mm"}
